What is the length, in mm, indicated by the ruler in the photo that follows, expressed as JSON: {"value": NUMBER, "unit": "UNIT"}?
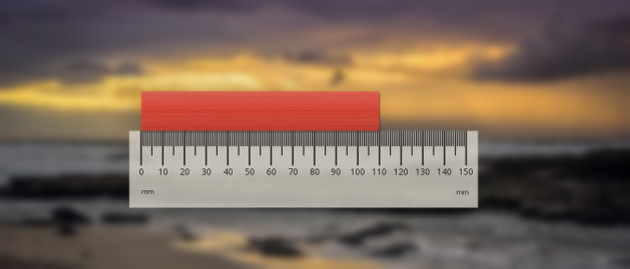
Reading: {"value": 110, "unit": "mm"}
